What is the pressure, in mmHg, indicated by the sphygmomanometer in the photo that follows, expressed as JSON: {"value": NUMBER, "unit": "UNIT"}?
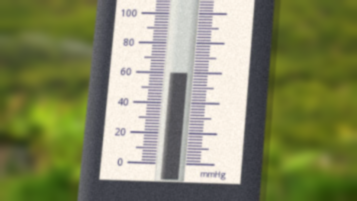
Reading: {"value": 60, "unit": "mmHg"}
